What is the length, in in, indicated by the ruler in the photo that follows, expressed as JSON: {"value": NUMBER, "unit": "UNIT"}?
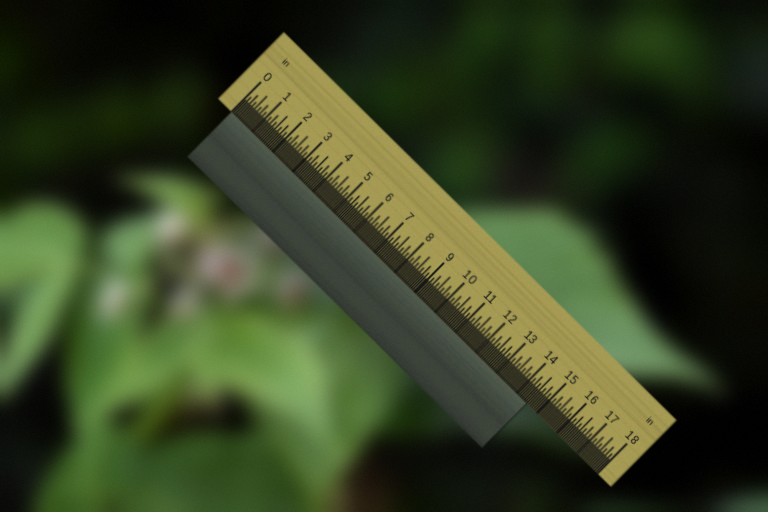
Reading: {"value": 14.5, "unit": "in"}
